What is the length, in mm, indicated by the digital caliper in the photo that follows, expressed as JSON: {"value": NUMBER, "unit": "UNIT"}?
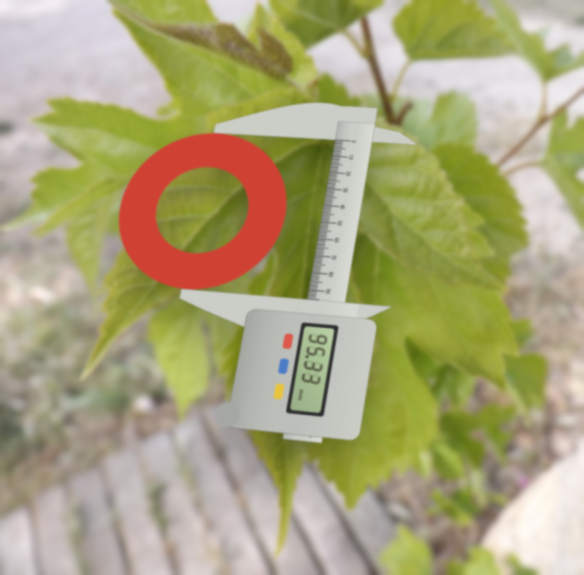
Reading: {"value": 95.33, "unit": "mm"}
